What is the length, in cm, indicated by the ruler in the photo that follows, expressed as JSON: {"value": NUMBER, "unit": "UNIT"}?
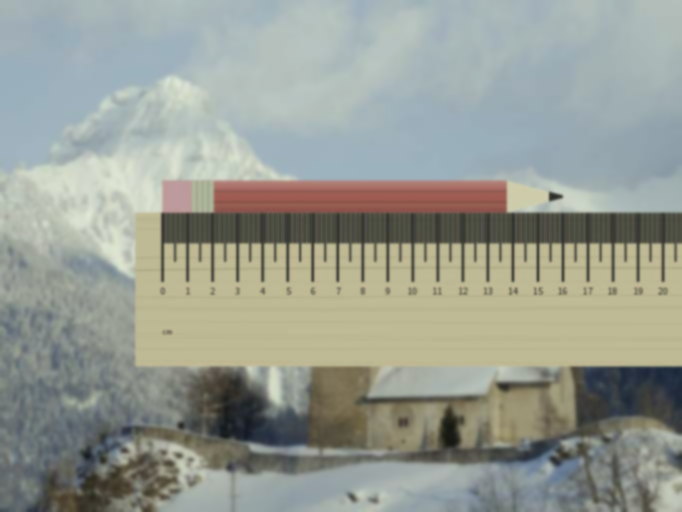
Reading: {"value": 16, "unit": "cm"}
